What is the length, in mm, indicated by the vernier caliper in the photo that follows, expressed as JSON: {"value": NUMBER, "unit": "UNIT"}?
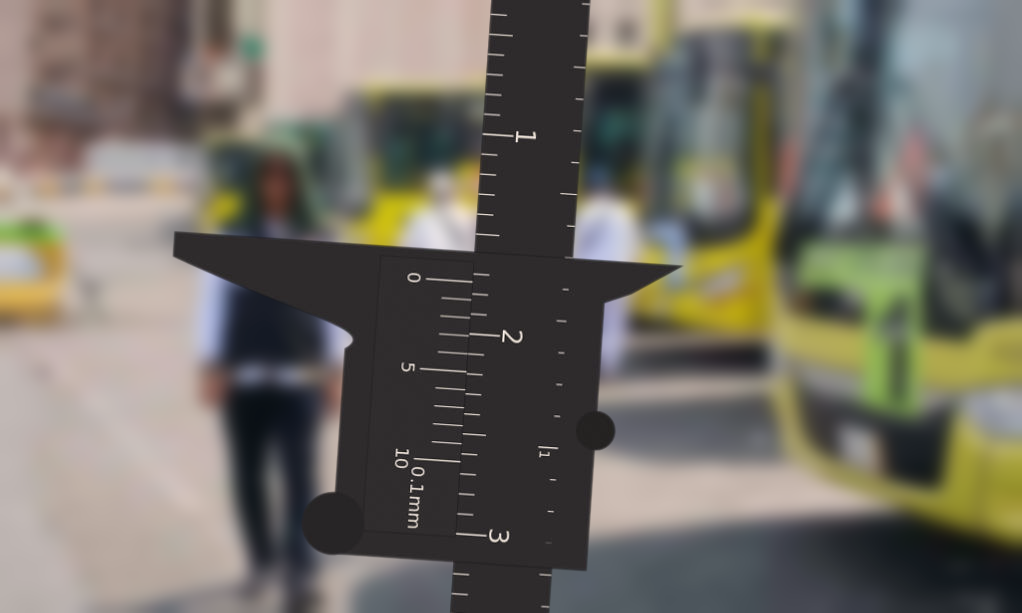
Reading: {"value": 17.4, "unit": "mm"}
